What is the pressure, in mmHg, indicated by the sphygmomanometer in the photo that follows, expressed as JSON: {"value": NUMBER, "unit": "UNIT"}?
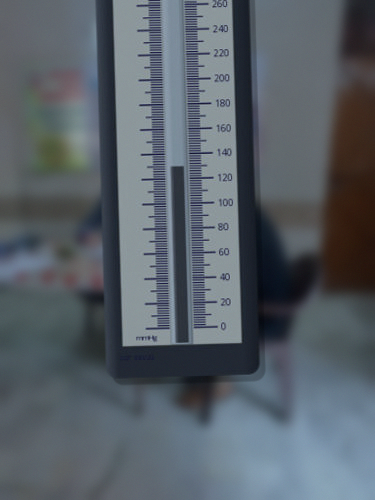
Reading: {"value": 130, "unit": "mmHg"}
